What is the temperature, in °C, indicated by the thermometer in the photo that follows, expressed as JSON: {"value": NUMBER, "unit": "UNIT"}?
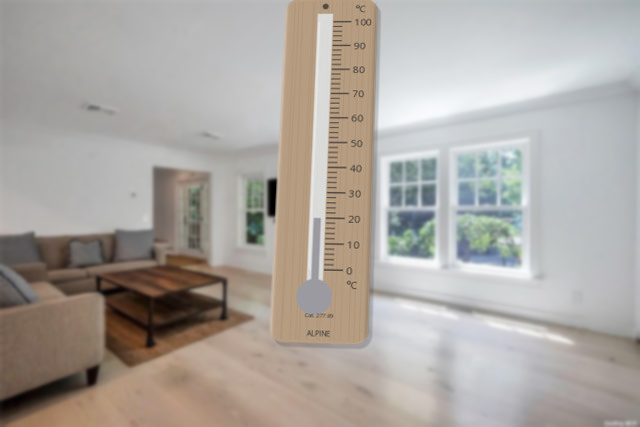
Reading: {"value": 20, "unit": "°C"}
